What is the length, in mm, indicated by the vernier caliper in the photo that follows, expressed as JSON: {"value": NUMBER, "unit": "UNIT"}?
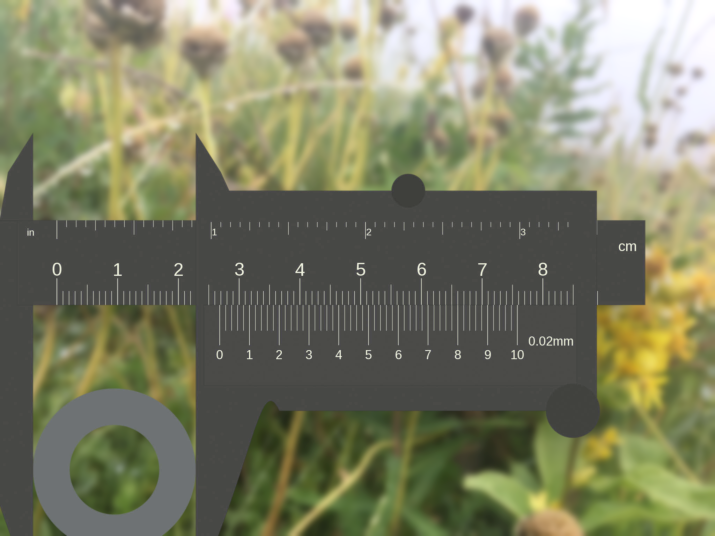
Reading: {"value": 26.8, "unit": "mm"}
